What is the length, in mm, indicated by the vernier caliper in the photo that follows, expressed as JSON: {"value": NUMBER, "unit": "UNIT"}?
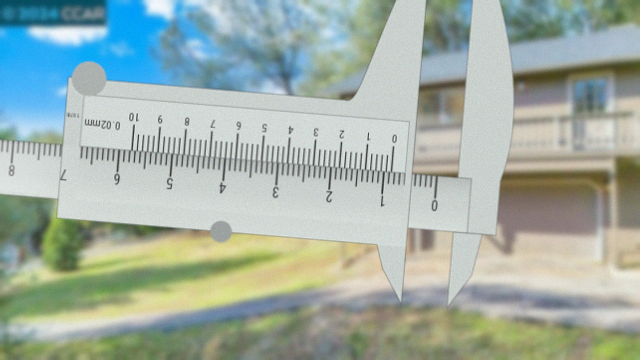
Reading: {"value": 8.6, "unit": "mm"}
